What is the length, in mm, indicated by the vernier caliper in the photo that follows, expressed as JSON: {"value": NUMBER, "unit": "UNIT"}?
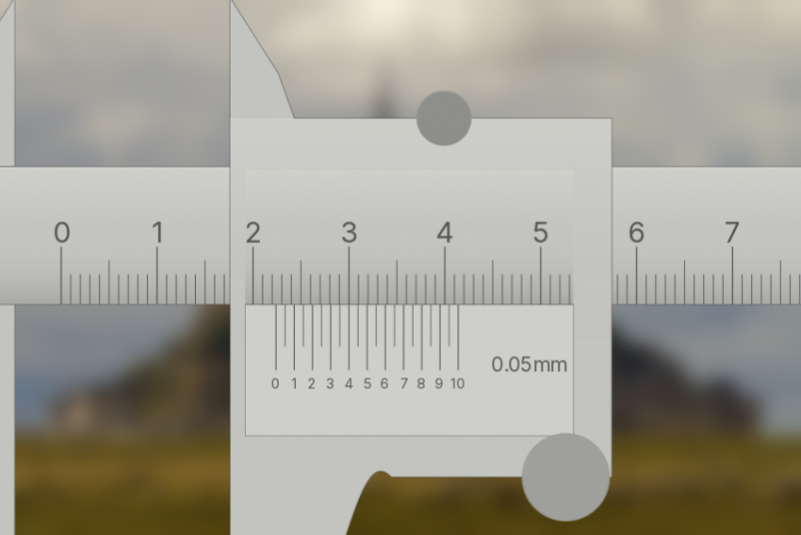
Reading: {"value": 22.4, "unit": "mm"}
